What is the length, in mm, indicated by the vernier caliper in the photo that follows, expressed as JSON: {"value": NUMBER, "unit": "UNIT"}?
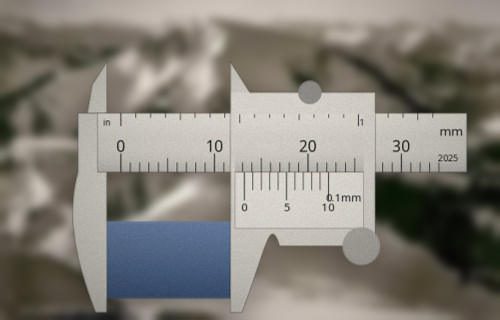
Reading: {"value": 13.2, "unit": "mm"}
